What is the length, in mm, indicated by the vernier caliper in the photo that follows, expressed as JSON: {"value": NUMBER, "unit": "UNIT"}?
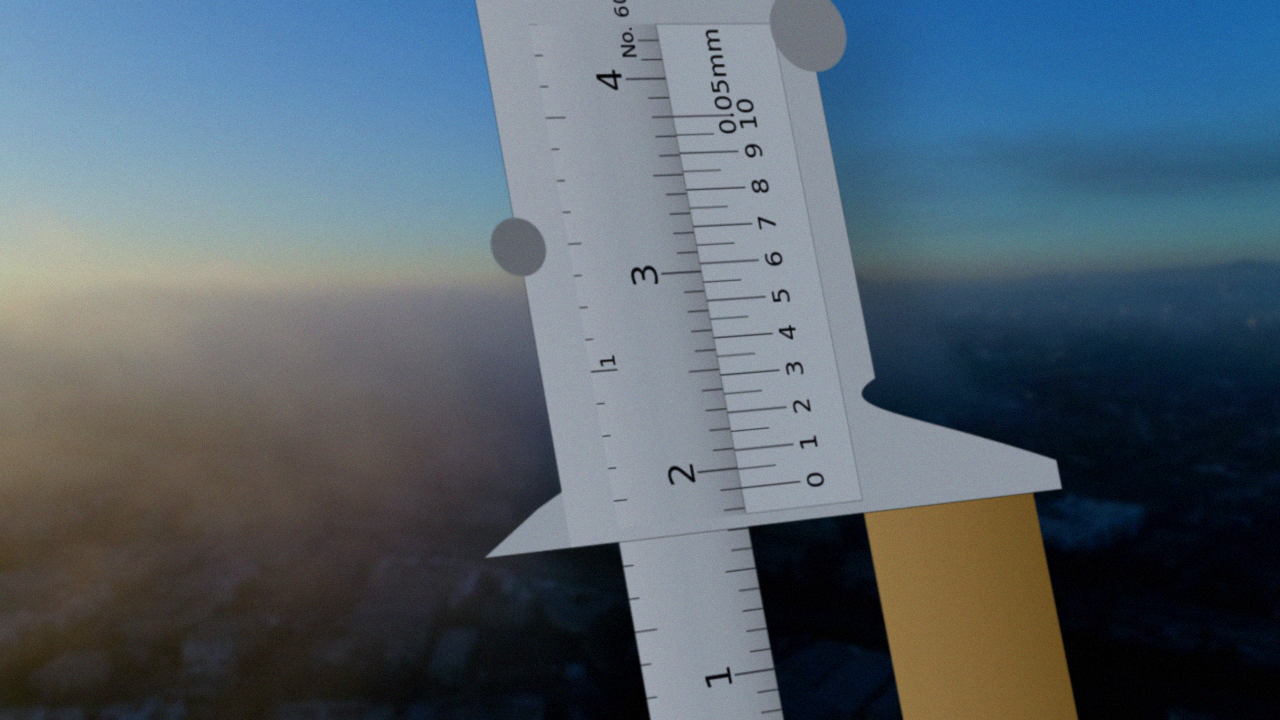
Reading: {"value": 19.0, "unit": "mm"}
